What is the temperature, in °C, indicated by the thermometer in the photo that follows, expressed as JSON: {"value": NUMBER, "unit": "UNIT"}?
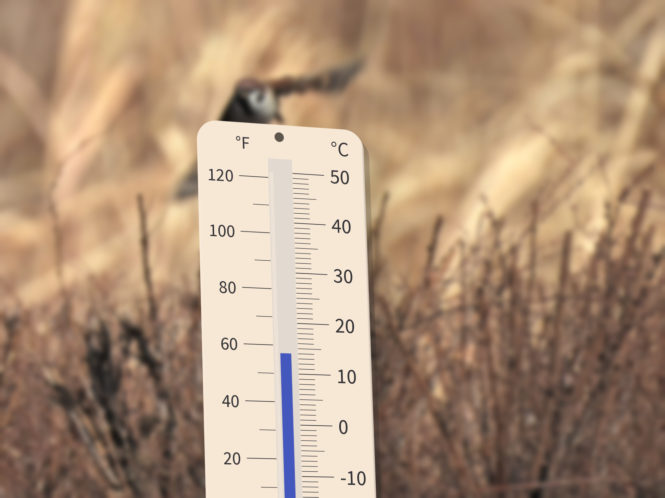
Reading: {"value": 14, "unit": "°C"}
